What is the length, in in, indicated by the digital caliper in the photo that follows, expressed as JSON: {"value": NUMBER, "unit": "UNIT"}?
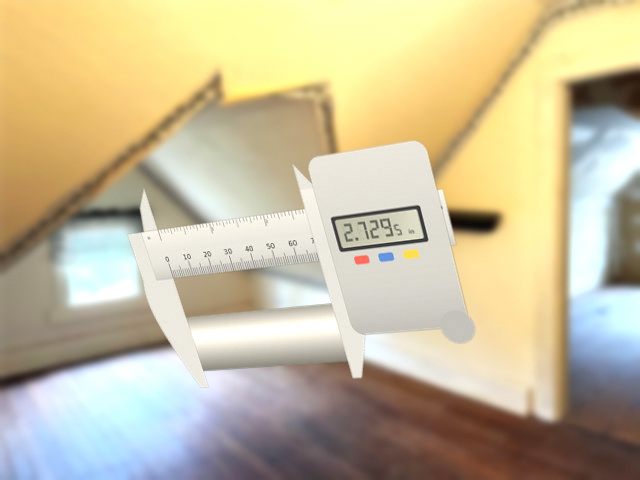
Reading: {"value": 2.7295, "unit": "in"}
